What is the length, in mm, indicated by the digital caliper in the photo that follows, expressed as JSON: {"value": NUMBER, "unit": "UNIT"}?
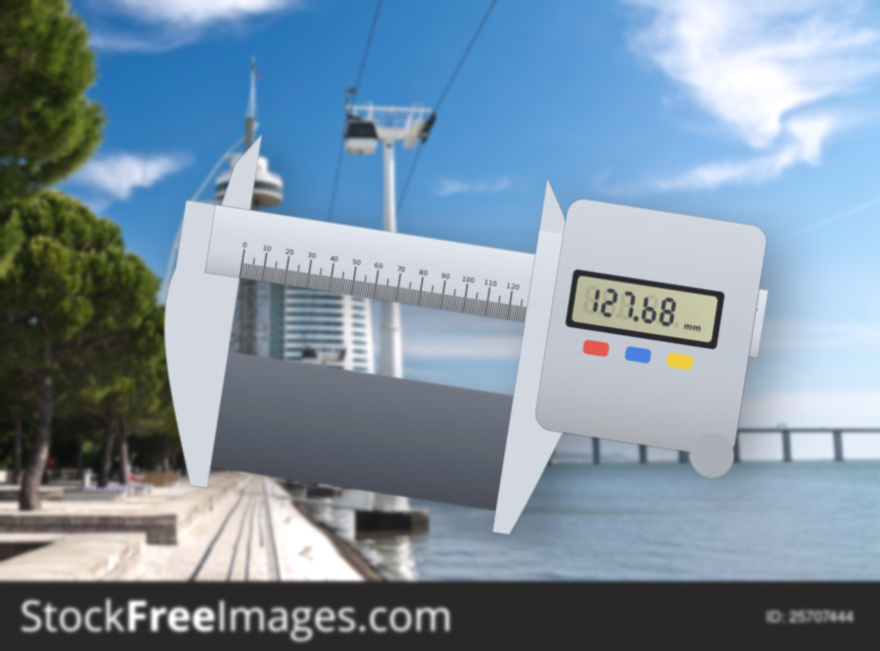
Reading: {"value": 127.68, "unit": "mm"}
